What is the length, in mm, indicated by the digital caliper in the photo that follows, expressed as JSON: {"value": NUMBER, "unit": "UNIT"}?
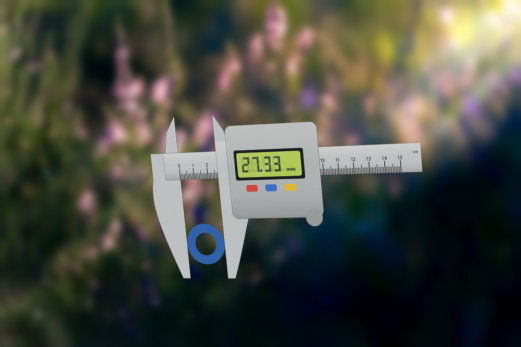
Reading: {"value": 27.33, "unit": "mm"}
